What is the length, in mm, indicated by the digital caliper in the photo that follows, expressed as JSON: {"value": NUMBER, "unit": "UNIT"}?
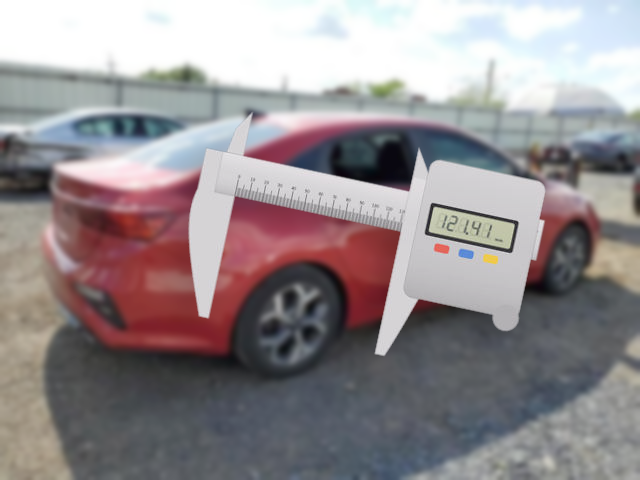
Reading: {"value": 121.41, "unit": "mm"}
